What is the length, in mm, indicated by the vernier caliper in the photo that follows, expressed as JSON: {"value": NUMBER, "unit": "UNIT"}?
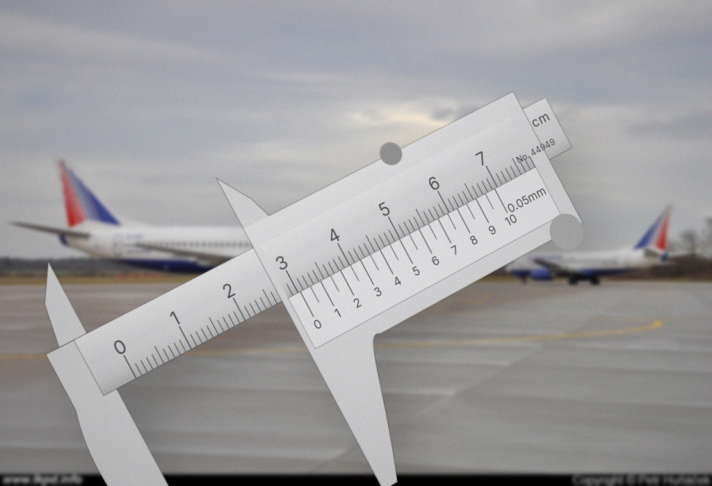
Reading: {"value": 30.4, "unit": "mm"}
